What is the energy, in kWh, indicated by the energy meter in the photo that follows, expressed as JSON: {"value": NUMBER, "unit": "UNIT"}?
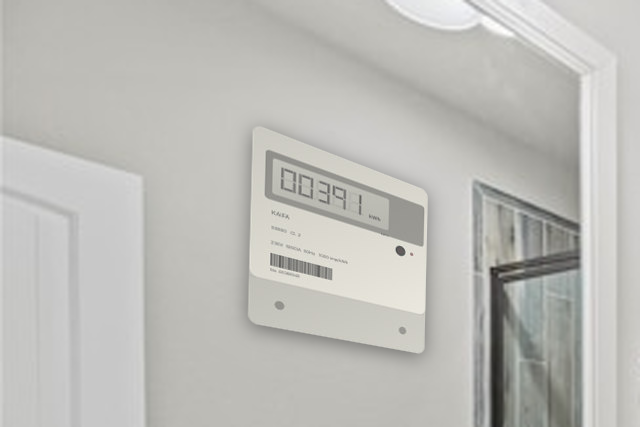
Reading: {"value": 391, "unit": "kWh"}
